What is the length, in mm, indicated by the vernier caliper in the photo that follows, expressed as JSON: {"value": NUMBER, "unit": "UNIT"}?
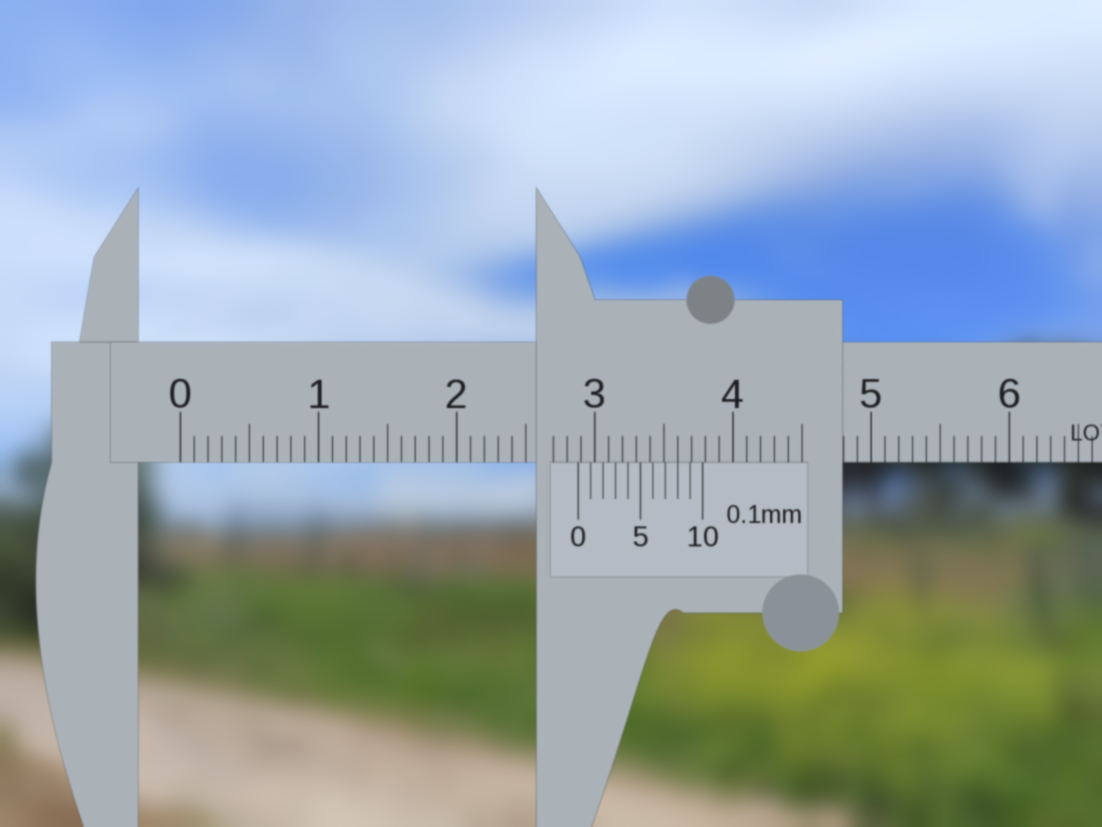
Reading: {"value": 28.8, "unit": "mm"}
